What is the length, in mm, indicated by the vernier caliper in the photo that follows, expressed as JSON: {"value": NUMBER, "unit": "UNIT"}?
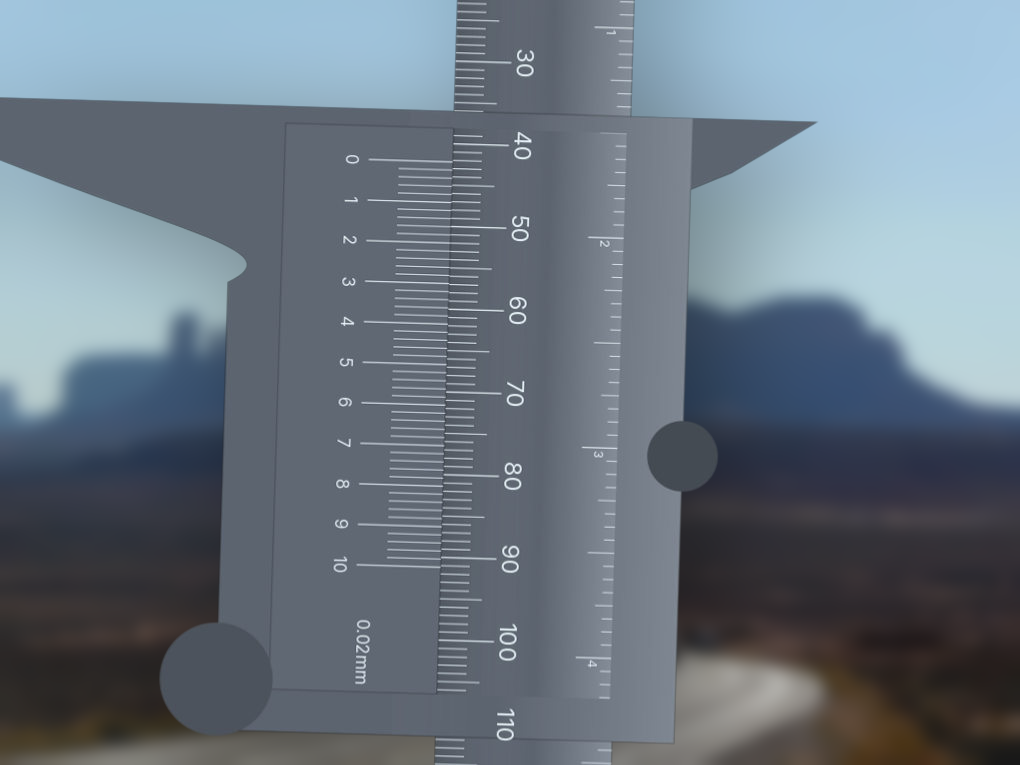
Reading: {"value": 42.2, "unit": "mm"}
